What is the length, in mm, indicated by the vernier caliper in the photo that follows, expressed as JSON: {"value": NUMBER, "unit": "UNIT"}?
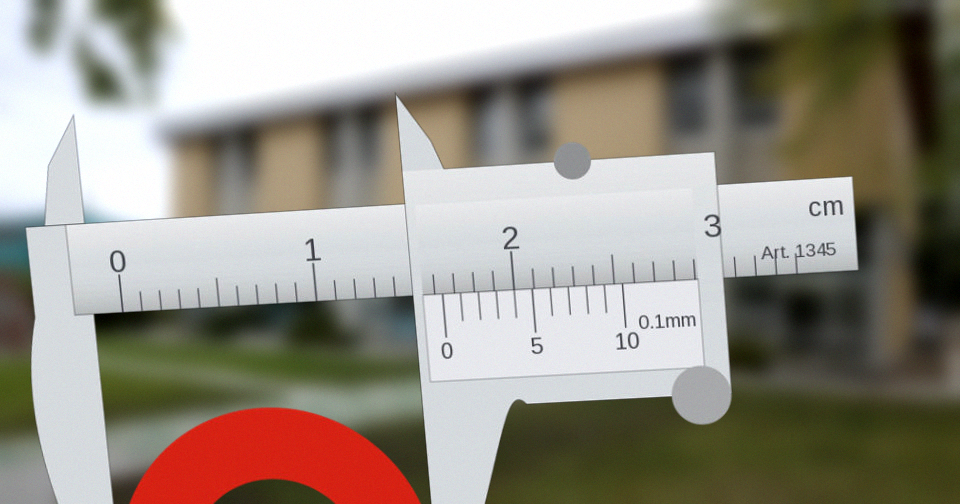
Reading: {"value": 16.4, "unit": "mm"}
